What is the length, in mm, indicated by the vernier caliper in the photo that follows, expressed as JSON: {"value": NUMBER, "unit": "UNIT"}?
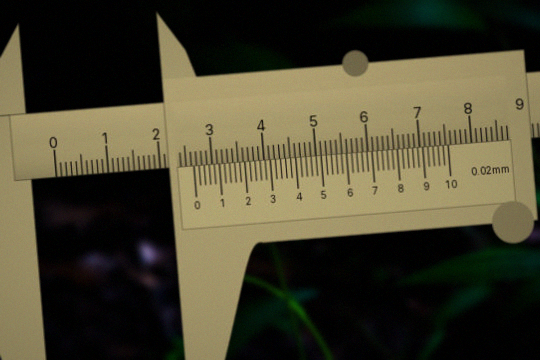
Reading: {"value": 26.5, "unit": "mm"}
